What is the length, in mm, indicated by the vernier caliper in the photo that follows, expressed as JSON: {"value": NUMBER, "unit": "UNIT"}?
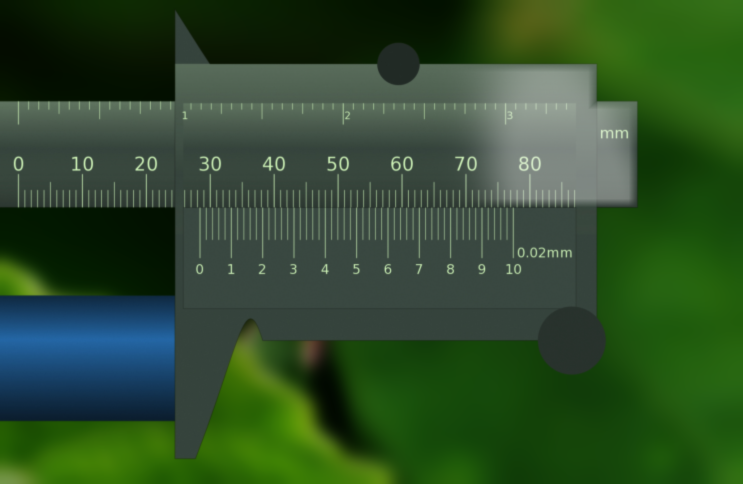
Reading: {"value": 28.4, "unit": "mm"}
